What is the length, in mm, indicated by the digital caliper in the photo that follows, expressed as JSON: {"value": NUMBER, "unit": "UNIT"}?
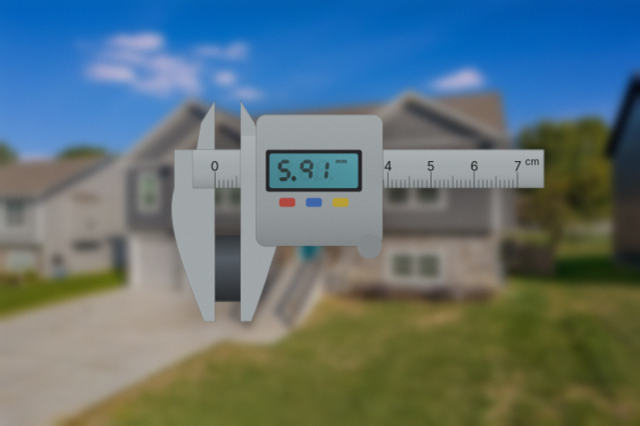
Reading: {"value": 5.91, "unit": "mm"}
